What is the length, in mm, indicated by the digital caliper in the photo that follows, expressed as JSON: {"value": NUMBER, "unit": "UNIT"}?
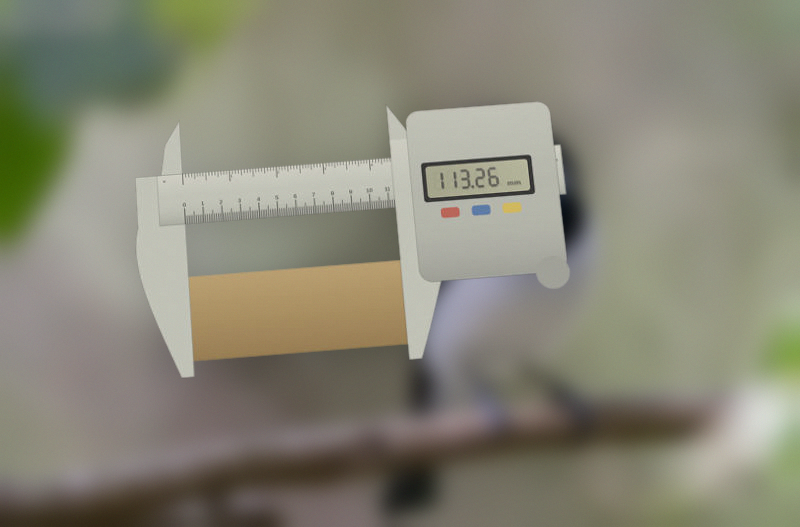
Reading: {"value": 113.26, "unit": "mm"}
